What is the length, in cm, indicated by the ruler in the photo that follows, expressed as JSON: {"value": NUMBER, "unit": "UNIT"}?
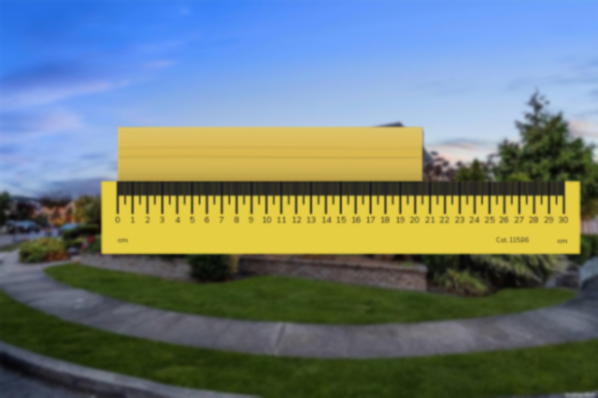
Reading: {"value": 20.5, "unit": "cm"}
